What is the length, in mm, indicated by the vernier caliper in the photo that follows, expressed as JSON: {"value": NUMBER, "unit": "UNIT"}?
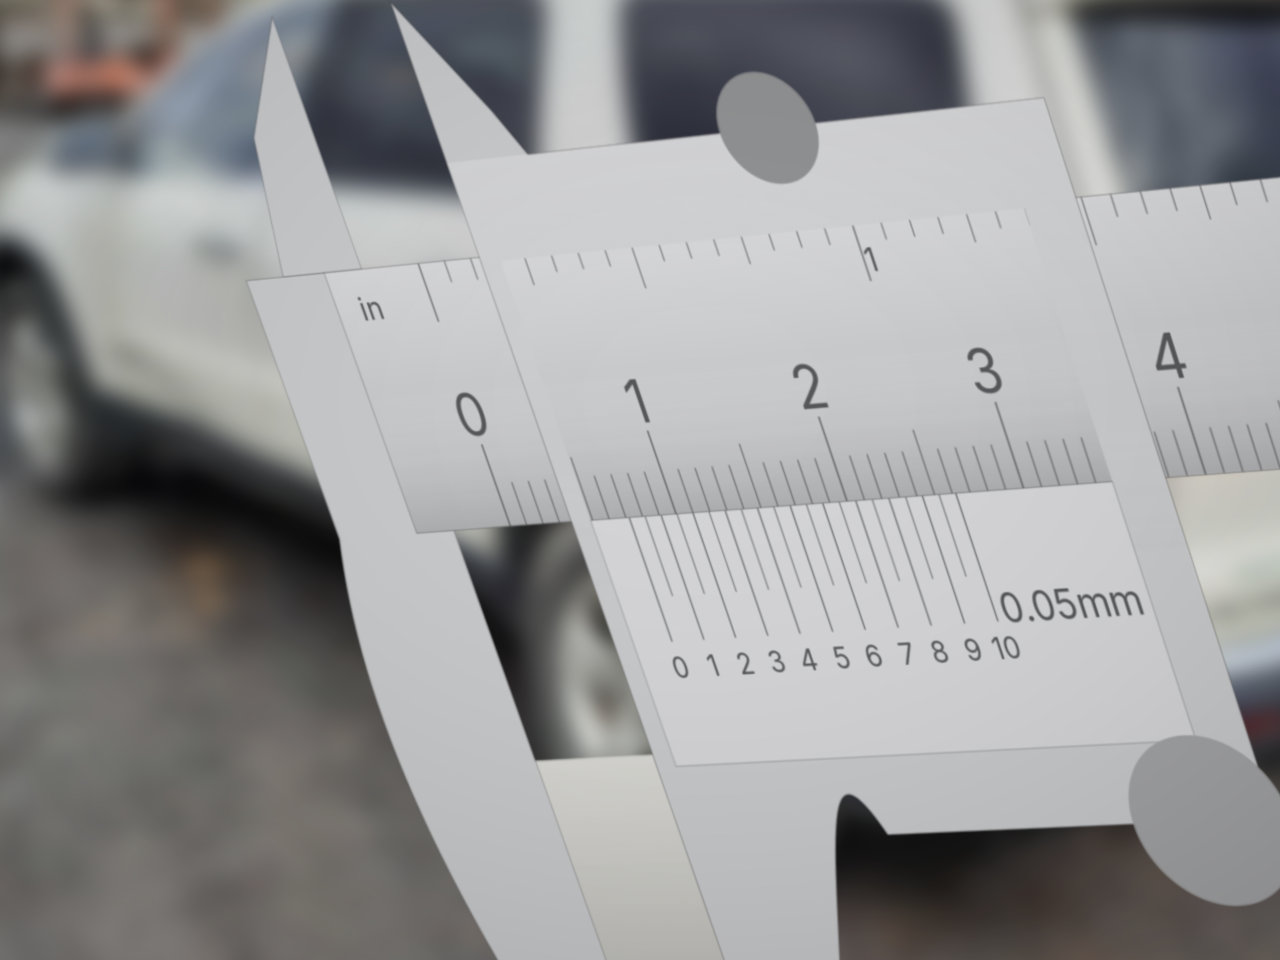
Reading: {"value": 7.2, "unit": "mm"}
